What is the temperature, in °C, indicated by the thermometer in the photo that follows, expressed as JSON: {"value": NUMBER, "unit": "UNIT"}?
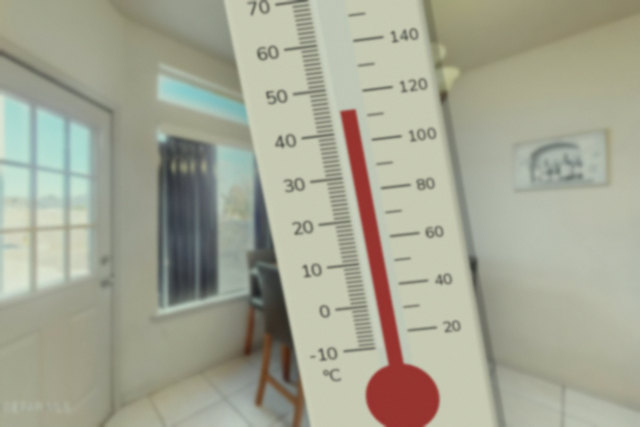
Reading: {"value": 45, "unit": "°C"}
